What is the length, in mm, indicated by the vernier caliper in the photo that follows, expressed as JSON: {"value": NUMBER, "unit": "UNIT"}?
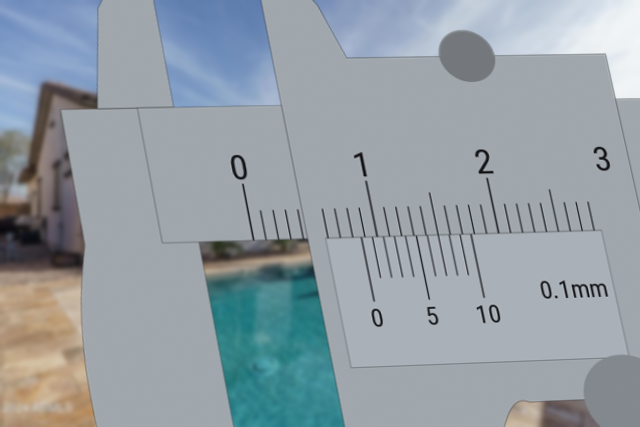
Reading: {"value": 8.7, "unit": "mm"}
